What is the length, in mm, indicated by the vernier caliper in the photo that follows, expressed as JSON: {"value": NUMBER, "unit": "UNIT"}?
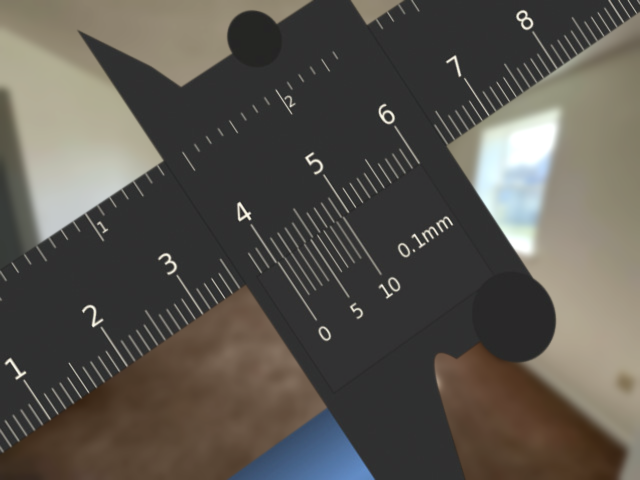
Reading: {"value": 40.2, "unit": "mm"}
